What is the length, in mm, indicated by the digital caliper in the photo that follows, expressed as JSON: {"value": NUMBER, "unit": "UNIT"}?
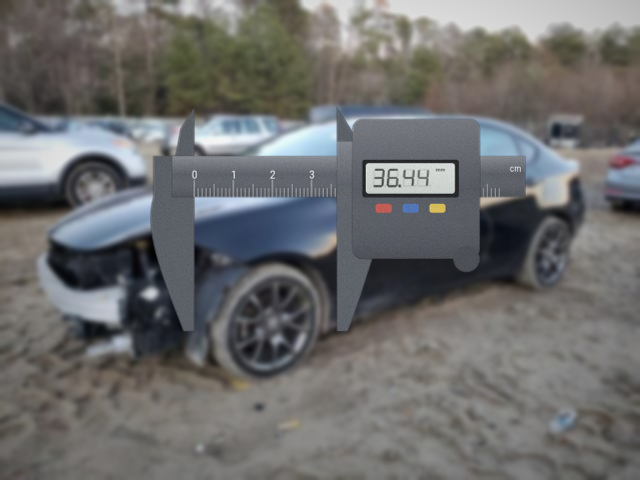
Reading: {"value": 36.44, "unit": "mm"}
